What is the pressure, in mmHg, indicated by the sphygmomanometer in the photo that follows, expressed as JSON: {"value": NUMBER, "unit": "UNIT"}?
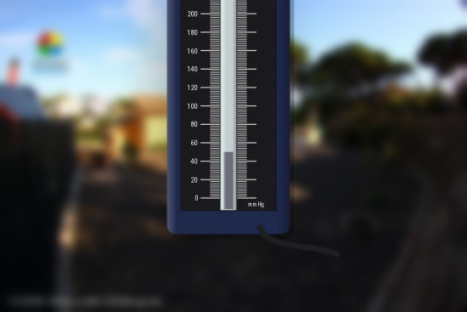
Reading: {"value": 50, "unit": "mmHg"}
